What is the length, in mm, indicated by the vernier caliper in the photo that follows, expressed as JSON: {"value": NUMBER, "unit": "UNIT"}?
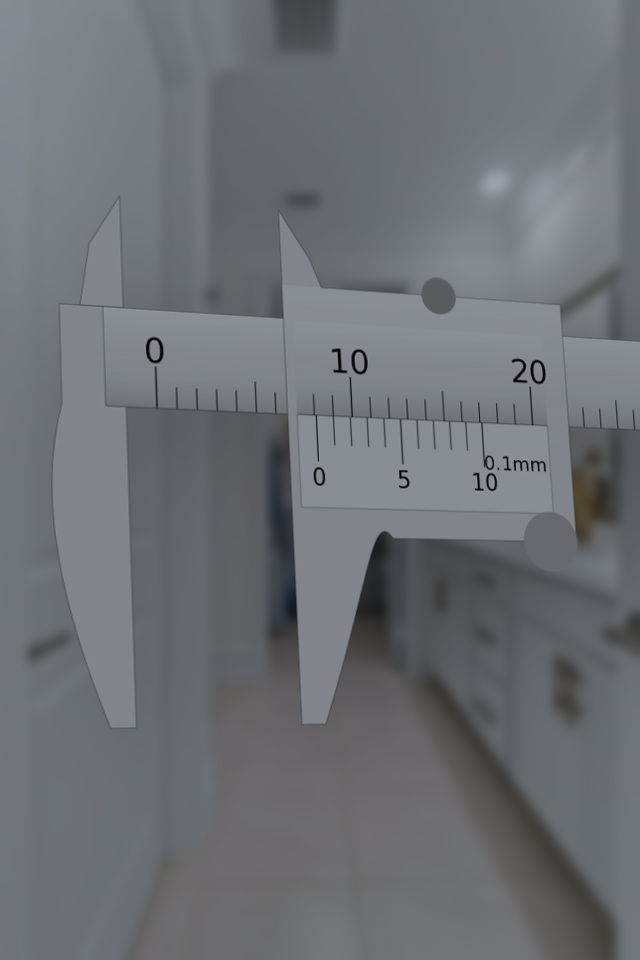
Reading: {"value": 8.1, "unit": "mm"}
